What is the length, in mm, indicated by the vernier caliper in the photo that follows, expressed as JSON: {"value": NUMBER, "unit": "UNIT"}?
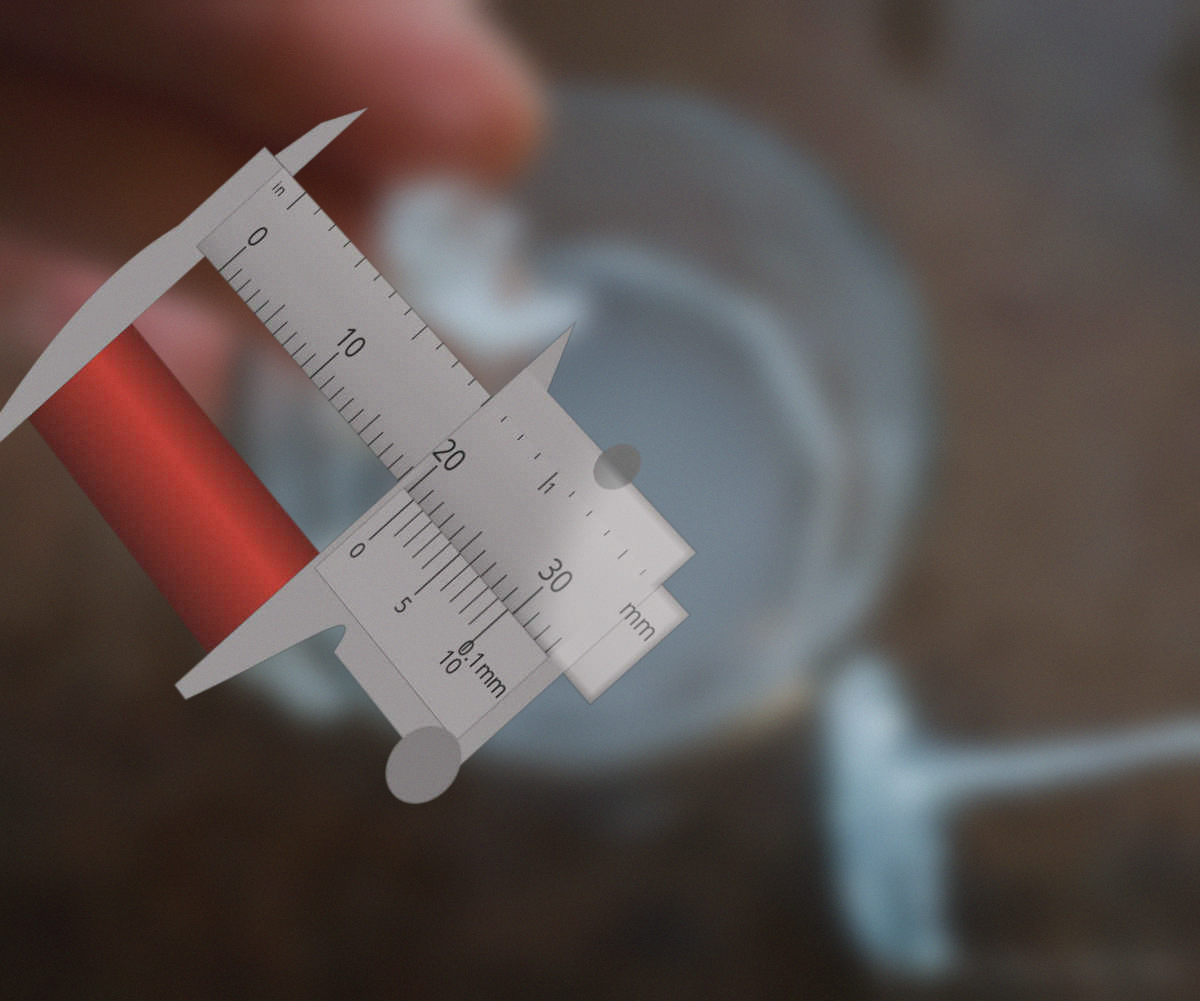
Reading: {"value": 20.6, "unit": "mm"}
